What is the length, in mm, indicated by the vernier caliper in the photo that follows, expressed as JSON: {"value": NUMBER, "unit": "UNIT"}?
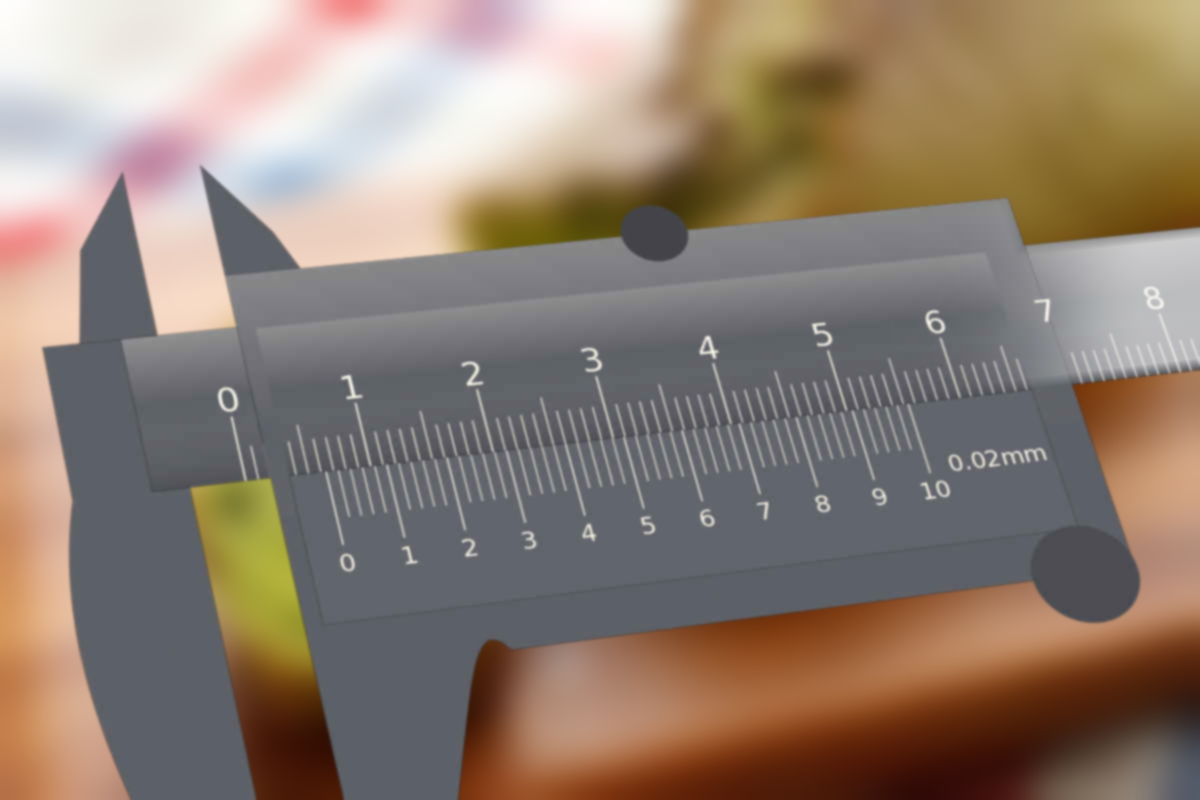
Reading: {"value": 6.4, "unit": "mm"}
